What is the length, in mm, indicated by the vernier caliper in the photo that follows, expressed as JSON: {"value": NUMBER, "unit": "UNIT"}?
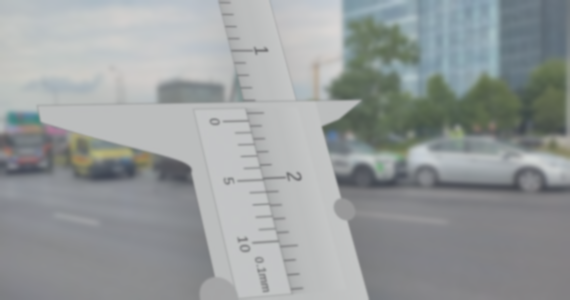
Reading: {"value": 15.6, "unit": "mm"}
